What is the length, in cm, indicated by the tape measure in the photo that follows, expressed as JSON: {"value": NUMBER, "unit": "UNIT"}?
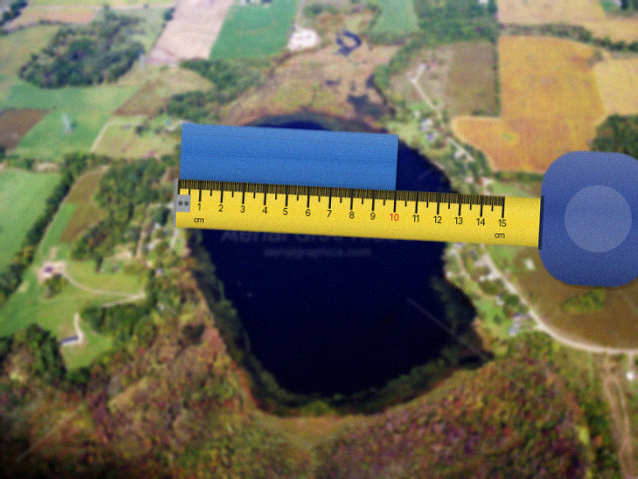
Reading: {"value": 10, "unit": "cm"}
